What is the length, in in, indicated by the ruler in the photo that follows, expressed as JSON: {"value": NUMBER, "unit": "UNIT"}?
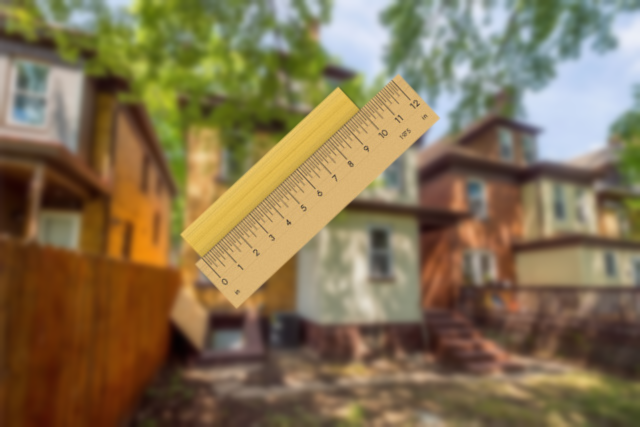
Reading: {"value": 10, "unit": "in"}
